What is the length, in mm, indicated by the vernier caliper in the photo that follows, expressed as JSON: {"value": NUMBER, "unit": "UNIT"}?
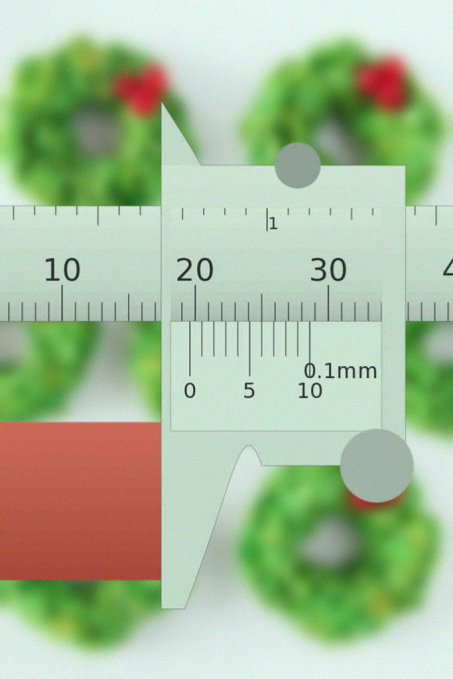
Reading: {"value": 19.6, "unit": "mm"}
